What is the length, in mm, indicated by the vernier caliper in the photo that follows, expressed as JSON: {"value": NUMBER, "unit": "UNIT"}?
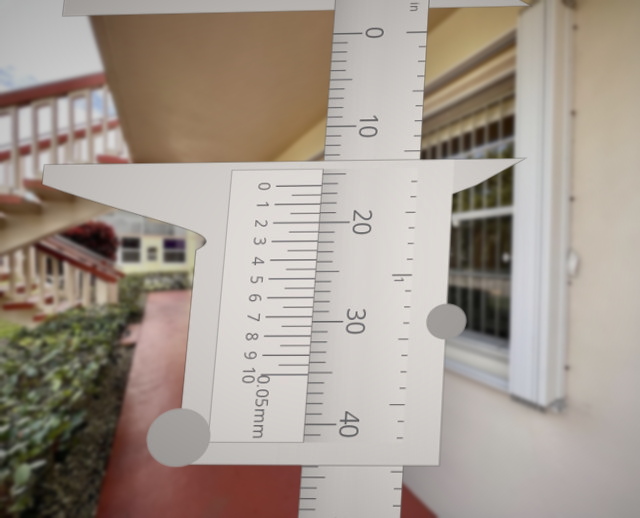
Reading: {"value": 16.2, "unit": "mm"}
